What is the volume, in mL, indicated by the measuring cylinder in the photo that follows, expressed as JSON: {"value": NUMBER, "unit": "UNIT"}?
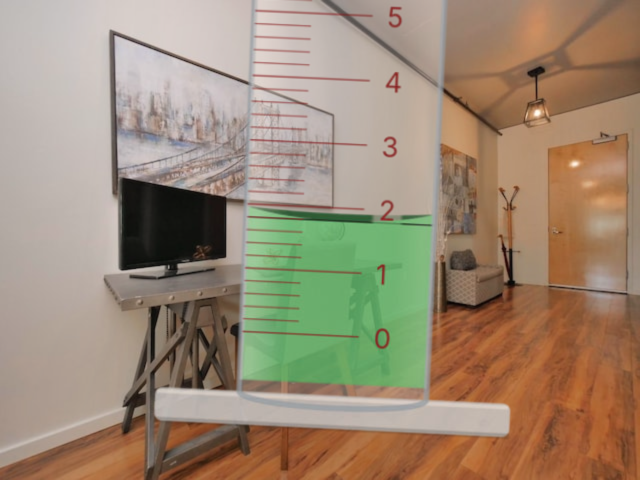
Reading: {"value": 1.8, "unit": "mL"}
